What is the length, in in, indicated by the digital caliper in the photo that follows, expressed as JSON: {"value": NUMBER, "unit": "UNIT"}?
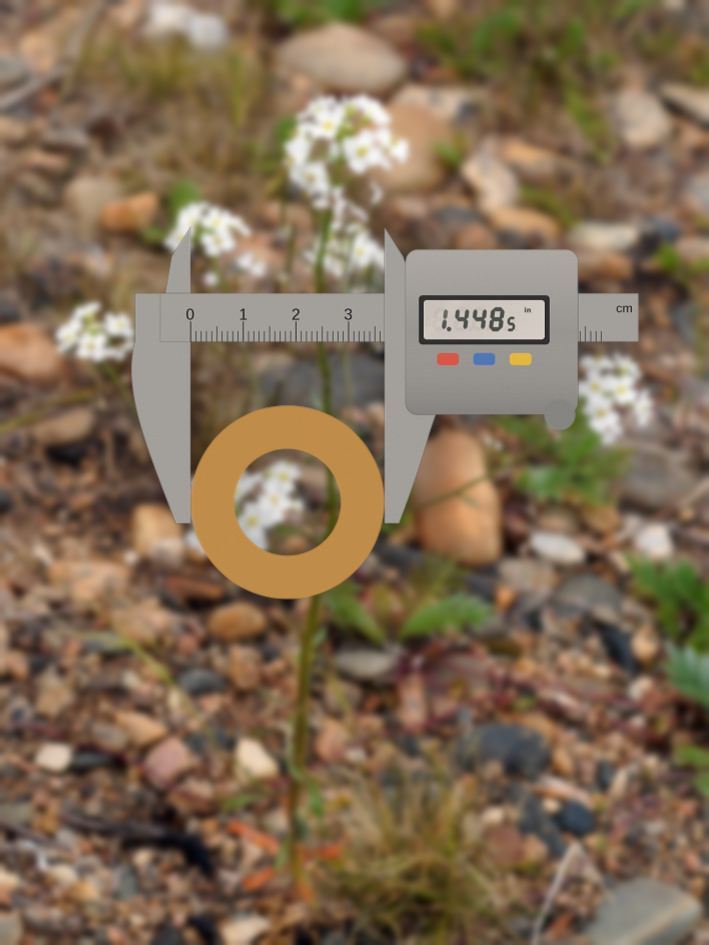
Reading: {"value": 1.4485, "unit": "in"}
